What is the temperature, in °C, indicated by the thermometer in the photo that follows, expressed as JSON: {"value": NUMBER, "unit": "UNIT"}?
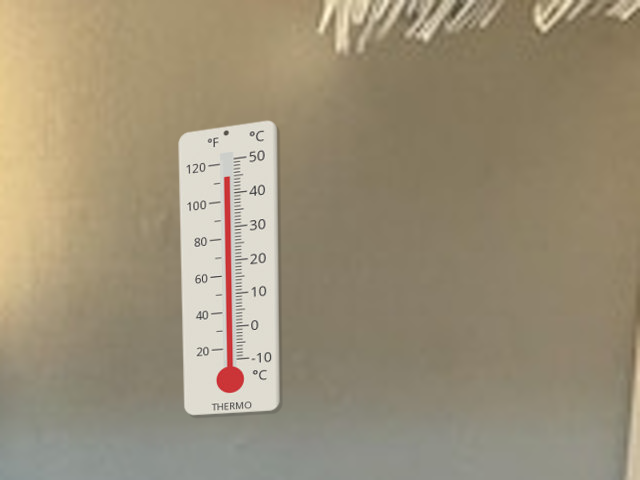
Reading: {"value": 45, "unit": "°C"}
